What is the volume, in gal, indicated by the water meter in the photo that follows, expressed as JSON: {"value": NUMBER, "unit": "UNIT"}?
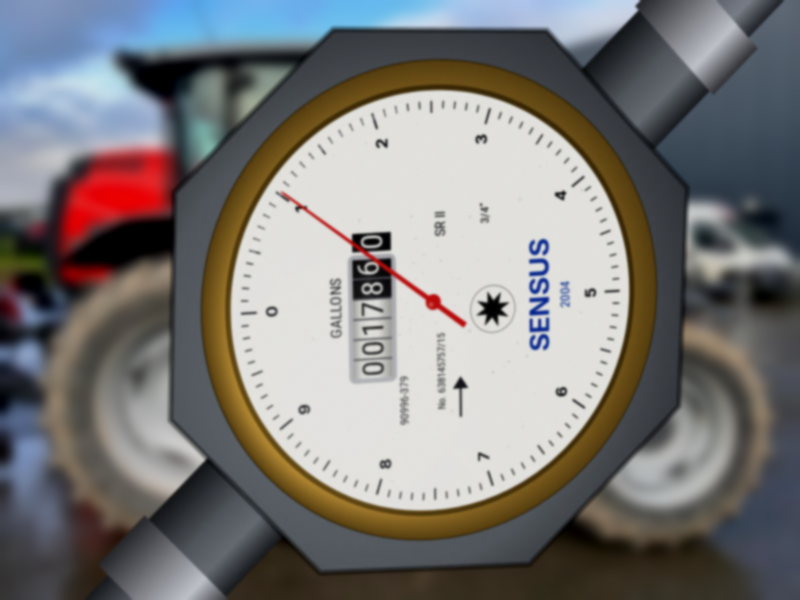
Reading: {"value": 17861.0, "unit": "gal"}
